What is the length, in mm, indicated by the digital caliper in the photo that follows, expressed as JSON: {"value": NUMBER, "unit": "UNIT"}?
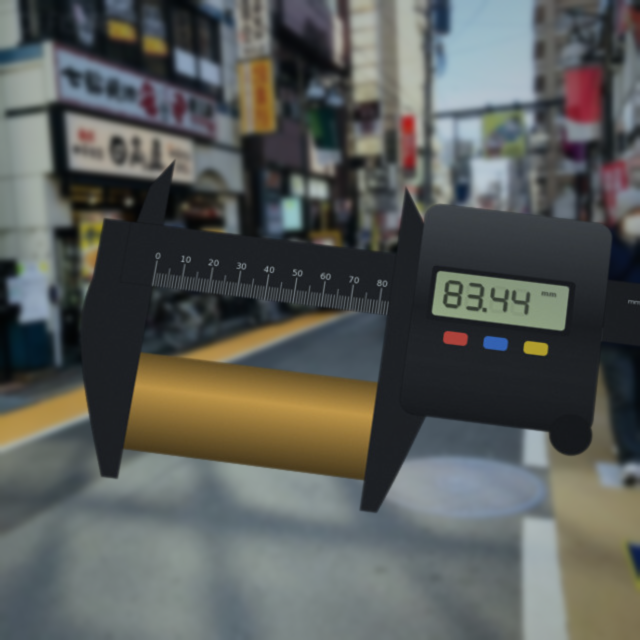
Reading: {"value": 83.44, "unit": "mm"}
